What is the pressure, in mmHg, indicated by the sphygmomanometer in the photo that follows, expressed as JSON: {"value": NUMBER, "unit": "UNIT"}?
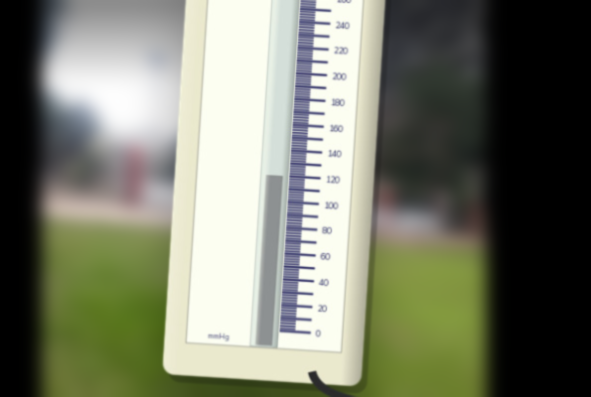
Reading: {"value": 120, "unit": "mmHg"}
